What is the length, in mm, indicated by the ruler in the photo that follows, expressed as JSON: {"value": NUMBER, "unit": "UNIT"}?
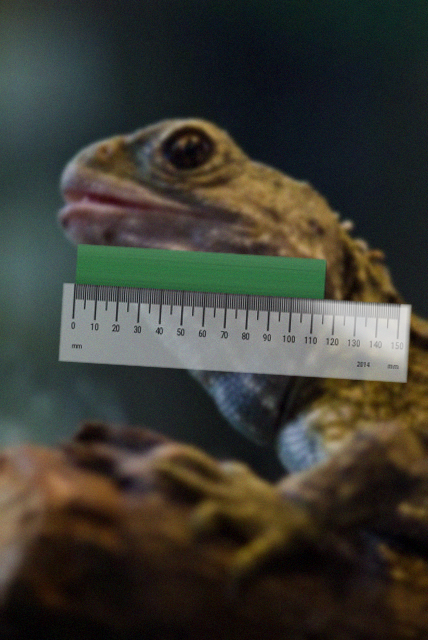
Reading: {"value": 115, "unit": "mm"}
